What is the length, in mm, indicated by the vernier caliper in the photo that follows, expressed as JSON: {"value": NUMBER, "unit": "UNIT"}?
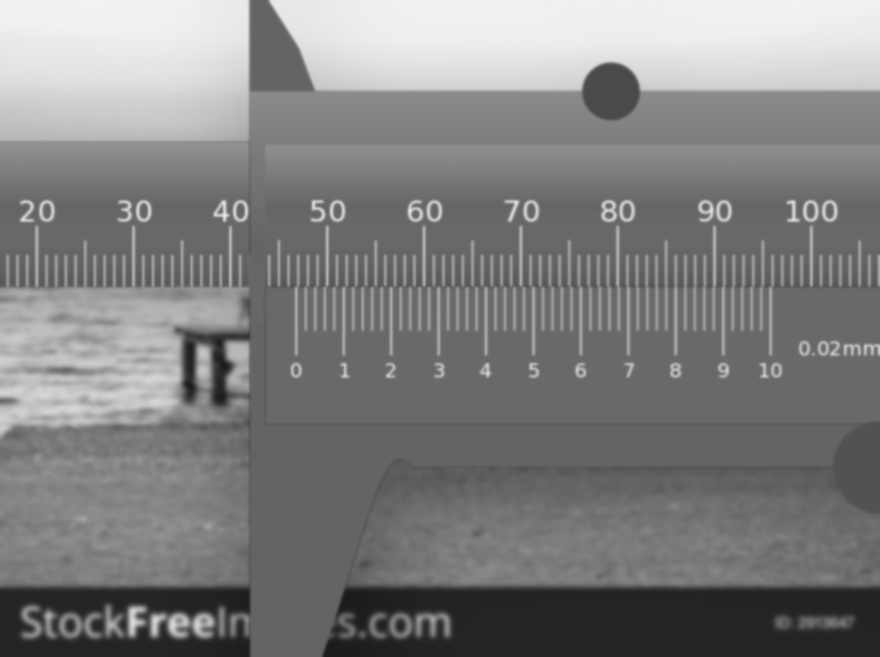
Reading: {"value": 46.8, "unit": "mm"}
